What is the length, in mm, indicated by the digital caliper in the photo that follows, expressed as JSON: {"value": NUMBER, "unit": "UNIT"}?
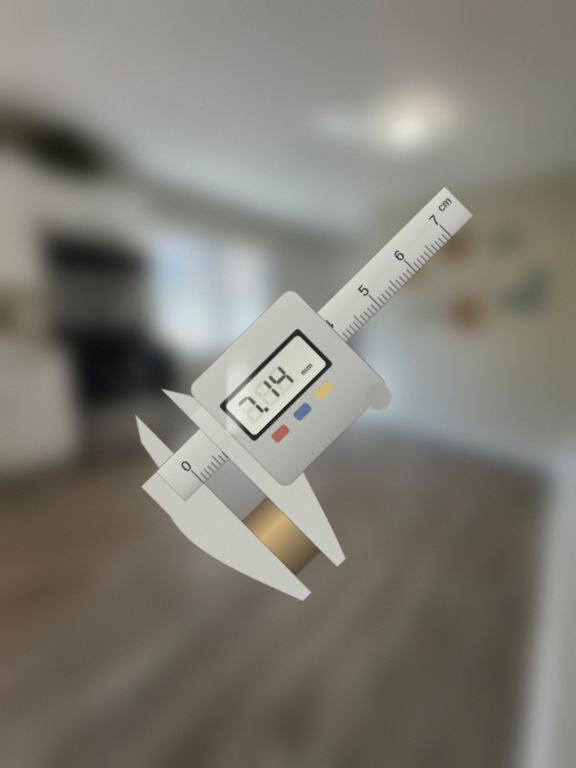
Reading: {"value": 7.14, "unit": "mm"}
